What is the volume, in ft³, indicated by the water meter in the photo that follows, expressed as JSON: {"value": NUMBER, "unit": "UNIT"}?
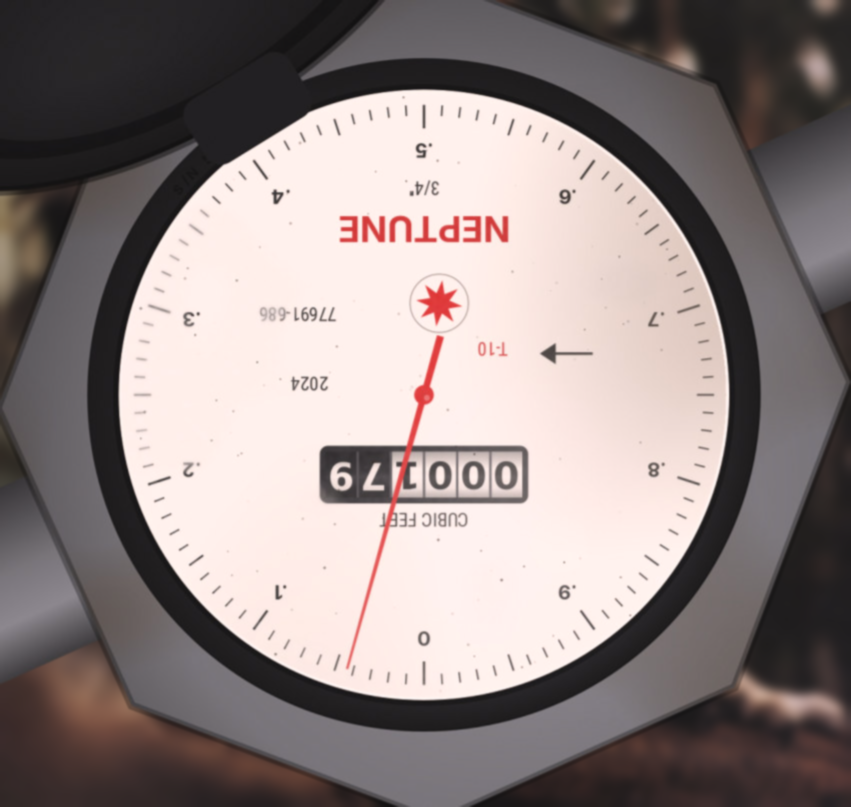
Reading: {"value": 179.04, "unit": "ft³"}
